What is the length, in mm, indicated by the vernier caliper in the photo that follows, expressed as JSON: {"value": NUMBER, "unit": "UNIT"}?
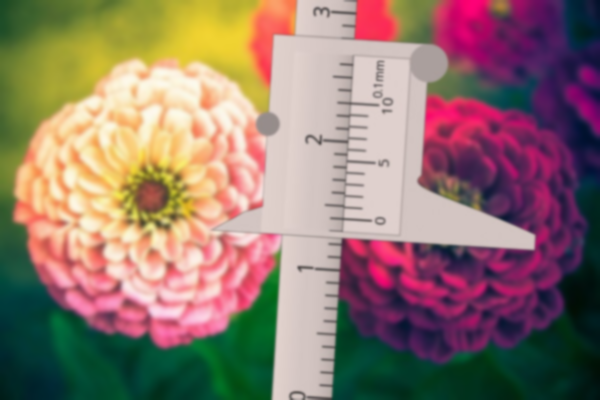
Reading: {"value": 14.0, "unit": "mm"}
